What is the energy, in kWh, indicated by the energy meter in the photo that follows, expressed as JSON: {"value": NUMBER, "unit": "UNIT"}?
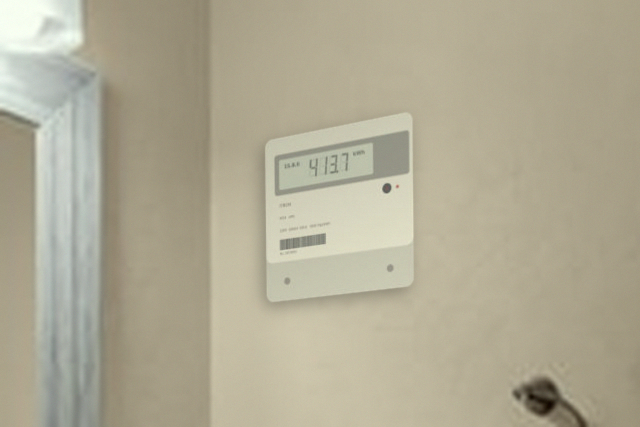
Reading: {"value": 413.7, "unit": "kWh"}
